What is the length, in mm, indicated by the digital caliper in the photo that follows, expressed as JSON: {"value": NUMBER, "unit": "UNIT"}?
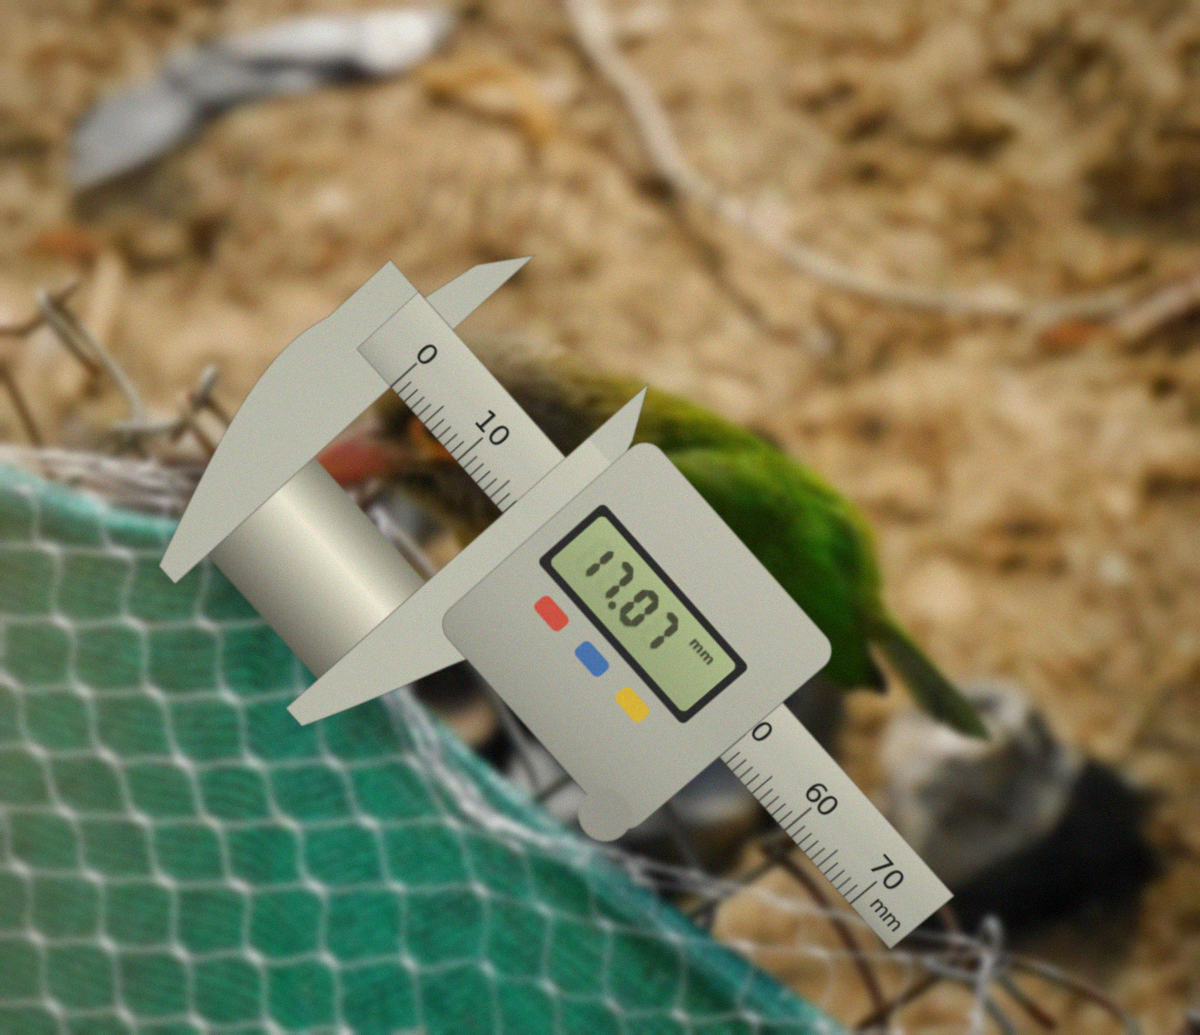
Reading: {"value": 17.07, "unit": "mm"}
